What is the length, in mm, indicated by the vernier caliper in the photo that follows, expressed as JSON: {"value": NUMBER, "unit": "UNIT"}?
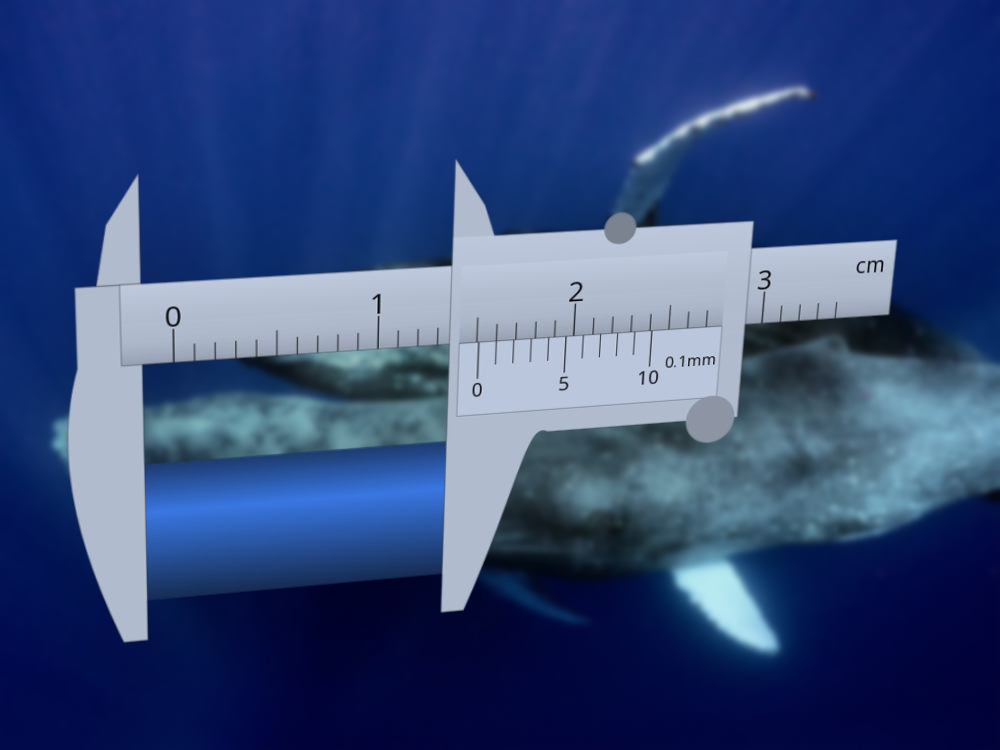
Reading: {"value": 15.1, "unit": "mm"}
